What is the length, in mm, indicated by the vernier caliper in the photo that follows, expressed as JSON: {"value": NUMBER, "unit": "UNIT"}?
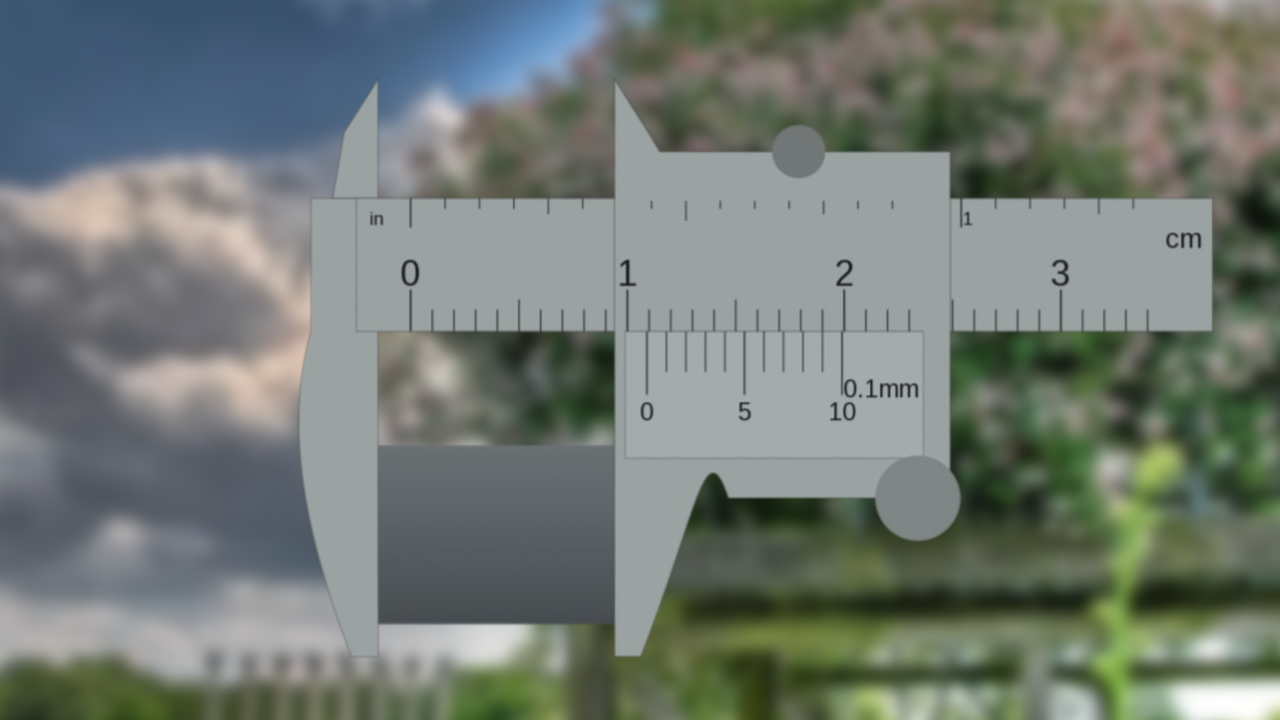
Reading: {"value": 10.9, "unit": "mm"}
